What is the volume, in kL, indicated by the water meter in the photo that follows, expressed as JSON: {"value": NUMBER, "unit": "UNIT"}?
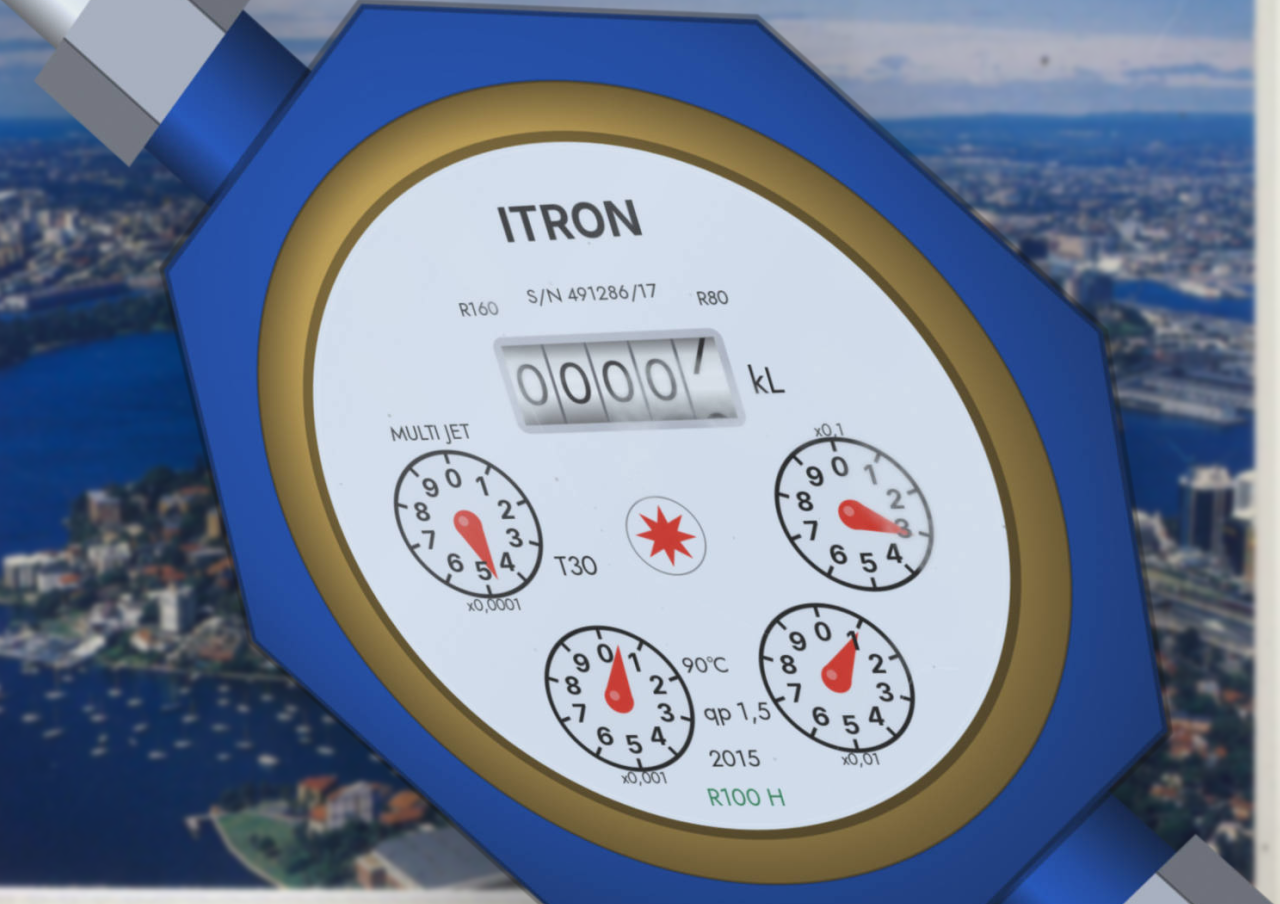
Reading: {"value": 7.3104, "unit": "kL"}
